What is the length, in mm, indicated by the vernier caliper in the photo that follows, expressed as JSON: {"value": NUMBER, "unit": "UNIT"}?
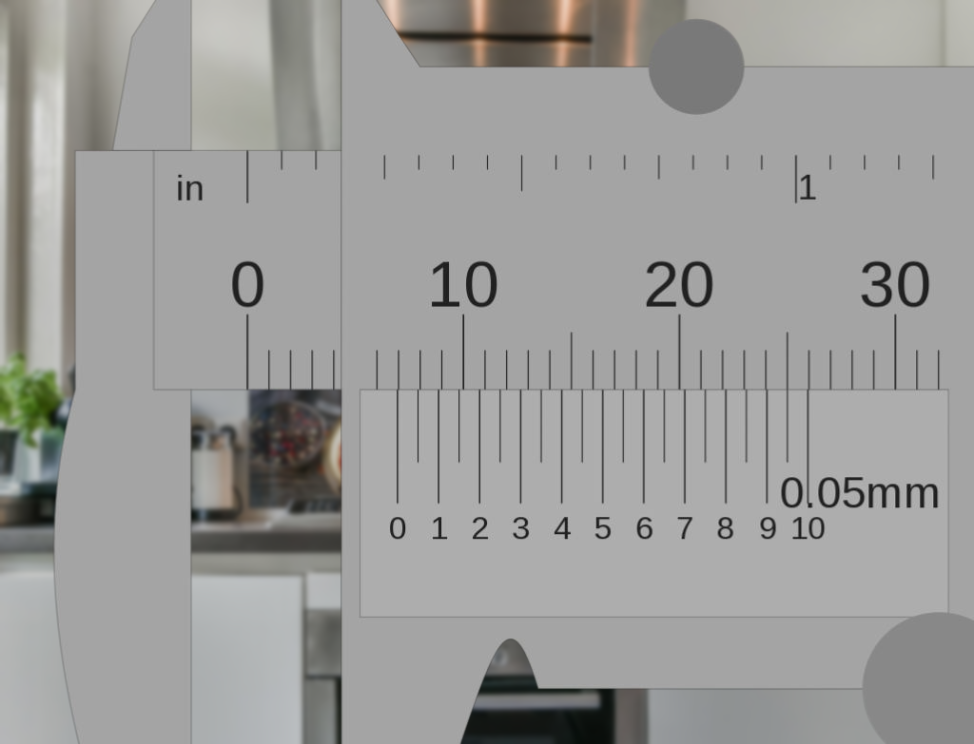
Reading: {"value": 6.95, "unit": "mm"}
